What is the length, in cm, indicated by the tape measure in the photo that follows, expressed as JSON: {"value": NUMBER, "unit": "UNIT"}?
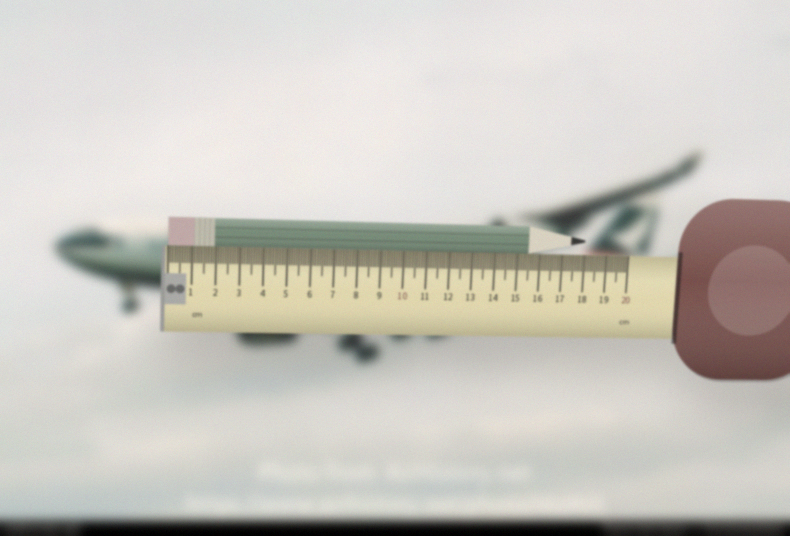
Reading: {"value": 18, "unit": "cm"}
